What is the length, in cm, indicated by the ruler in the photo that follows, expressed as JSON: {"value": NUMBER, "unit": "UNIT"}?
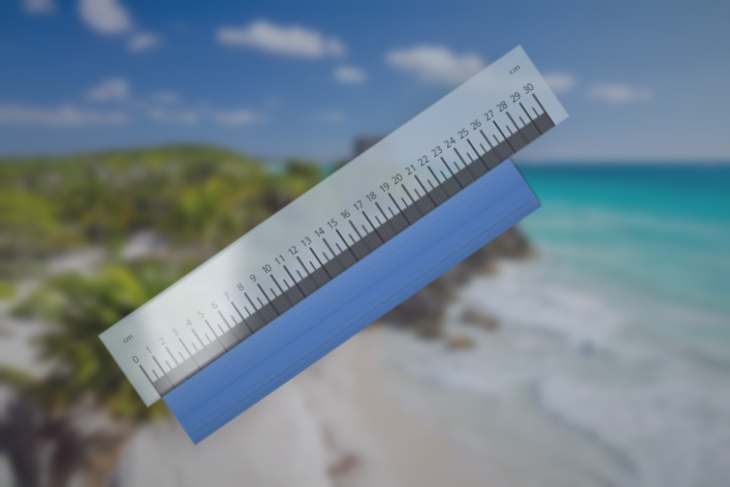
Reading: {"value": 26.5, "unit": "cm"}
